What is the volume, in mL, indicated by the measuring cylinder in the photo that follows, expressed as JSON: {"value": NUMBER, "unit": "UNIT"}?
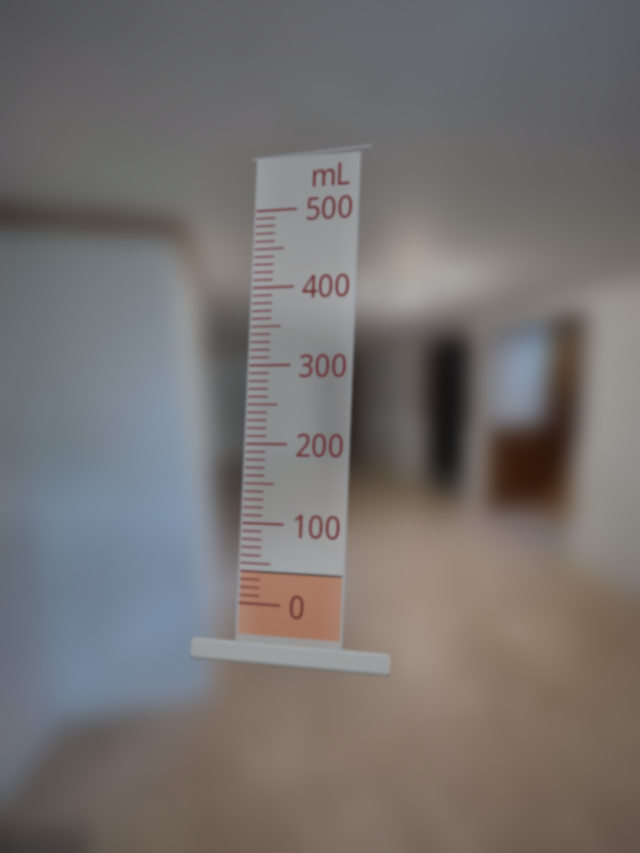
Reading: {"value": 40, "unit": "mL"}
